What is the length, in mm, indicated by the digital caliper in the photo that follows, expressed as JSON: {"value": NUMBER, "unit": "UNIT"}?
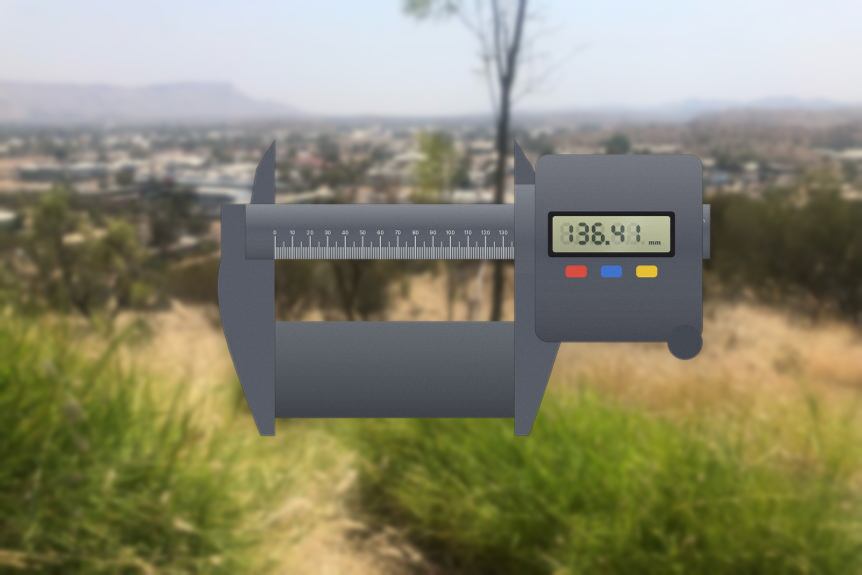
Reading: {"value": 136.41, "unit": "mm"}
